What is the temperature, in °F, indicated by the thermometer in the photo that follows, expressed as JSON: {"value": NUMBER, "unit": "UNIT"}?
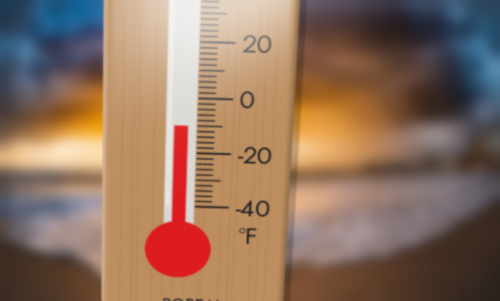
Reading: {"value": -10, "unit": "°F"}
